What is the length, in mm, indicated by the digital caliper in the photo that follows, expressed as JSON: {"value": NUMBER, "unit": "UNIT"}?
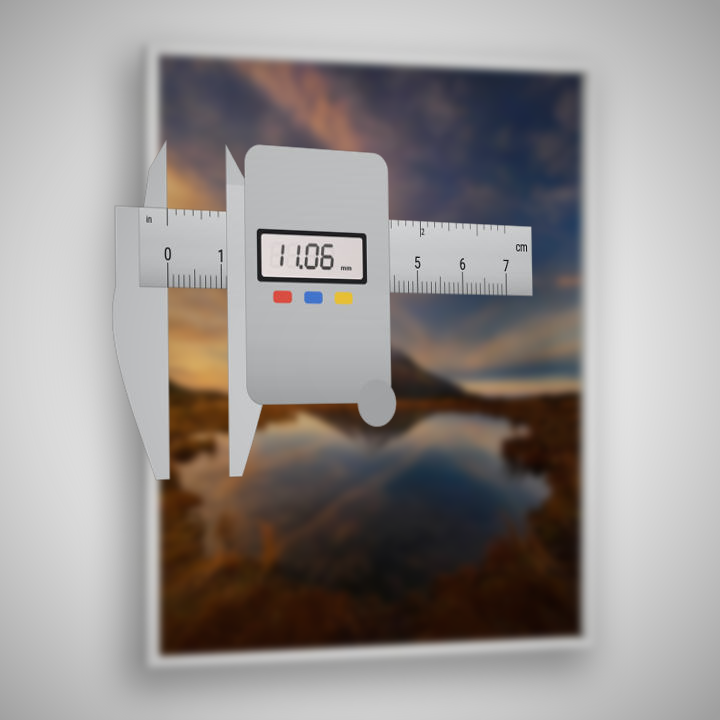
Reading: {"value": 11.06, "unit": "mm"}
